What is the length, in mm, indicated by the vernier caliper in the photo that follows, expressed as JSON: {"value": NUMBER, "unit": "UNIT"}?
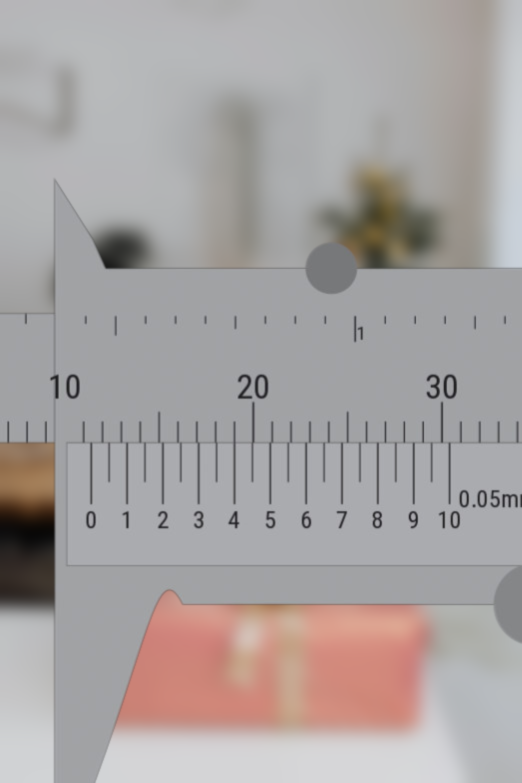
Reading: {"value": 11.4, "unit": "mm"}
